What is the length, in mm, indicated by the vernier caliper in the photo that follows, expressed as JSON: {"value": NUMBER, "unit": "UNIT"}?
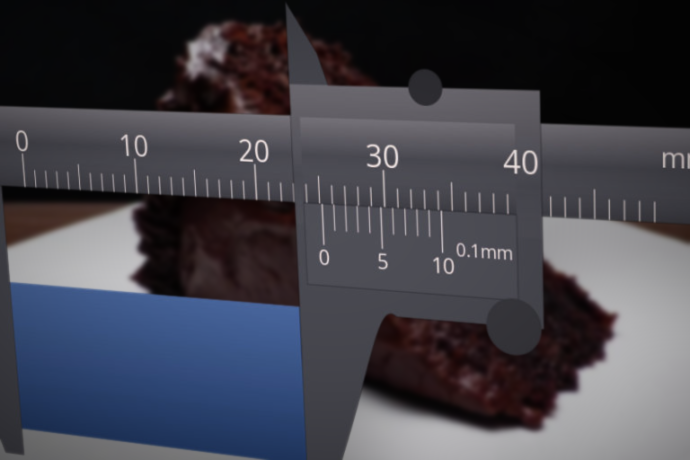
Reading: {"value": 25.2, "unit": "mm"}
